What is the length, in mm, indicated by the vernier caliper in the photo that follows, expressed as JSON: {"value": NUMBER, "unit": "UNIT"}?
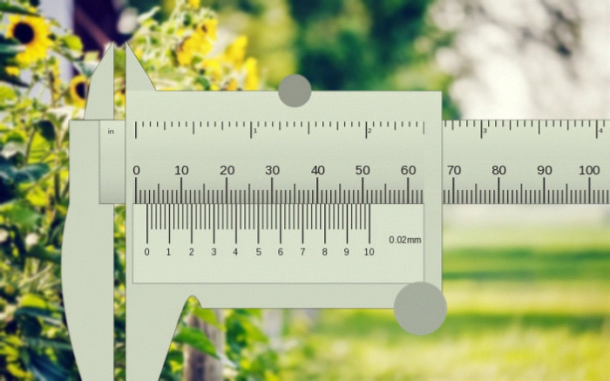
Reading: {"value": 2.5, "unit": "mm"}
